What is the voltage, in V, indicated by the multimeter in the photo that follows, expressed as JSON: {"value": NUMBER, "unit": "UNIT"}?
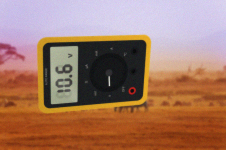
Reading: {"value": 10.6, "unit": "V"}
